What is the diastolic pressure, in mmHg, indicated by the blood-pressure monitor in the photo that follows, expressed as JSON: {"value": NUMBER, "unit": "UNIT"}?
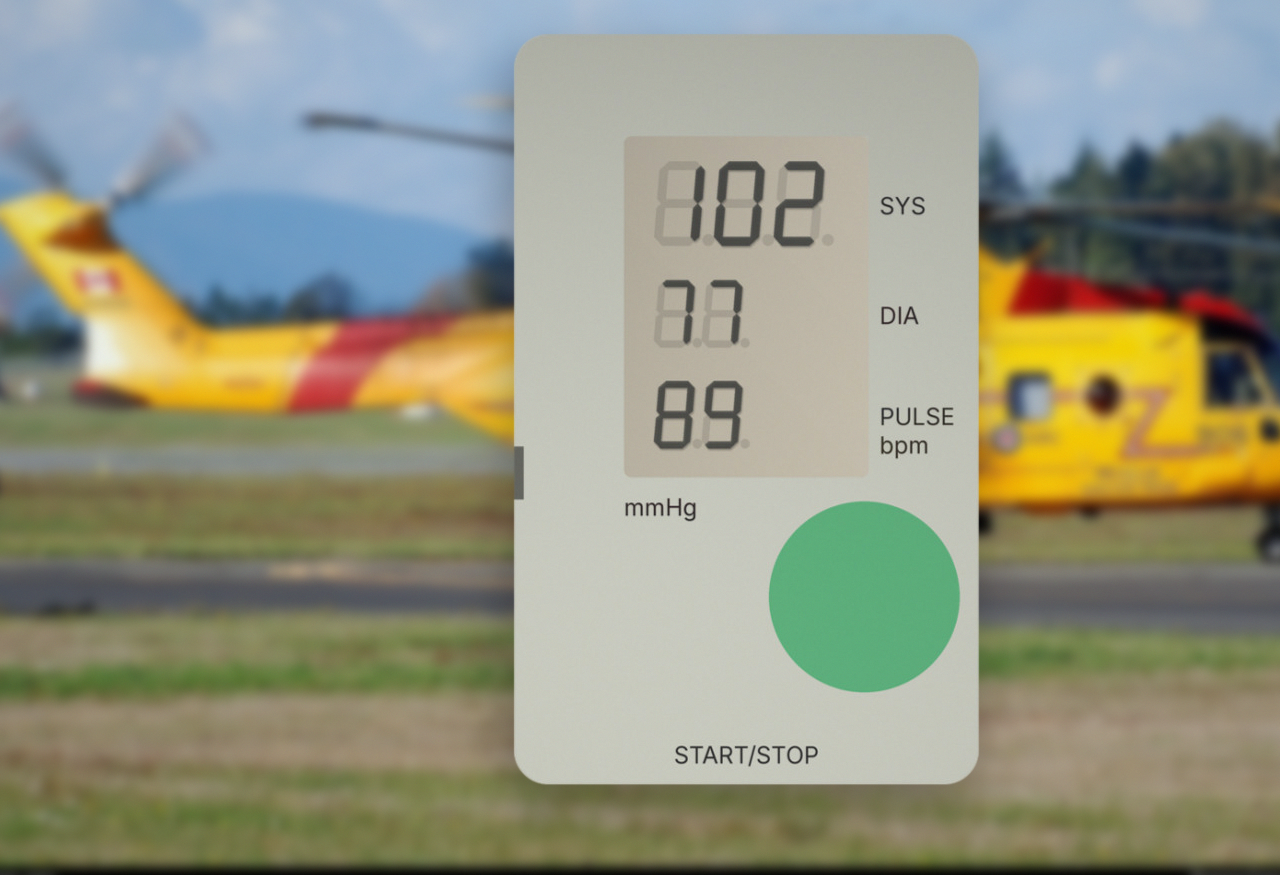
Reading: {"value": 77, "unit": "mmHg"}
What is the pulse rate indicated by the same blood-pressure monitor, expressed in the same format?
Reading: {"value": 89, "unit": "bpm"}
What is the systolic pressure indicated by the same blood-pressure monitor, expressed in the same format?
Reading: {"value": 102, "unit": "mmHg"}
